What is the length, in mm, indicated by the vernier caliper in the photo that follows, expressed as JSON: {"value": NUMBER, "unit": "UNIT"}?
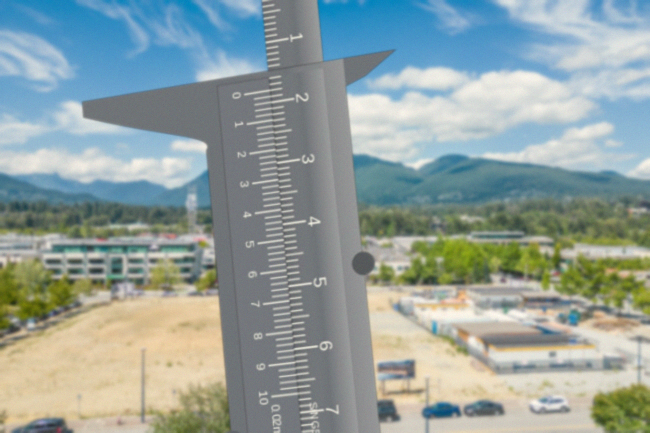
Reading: {"value": 18.0, "unit": "mm"}
